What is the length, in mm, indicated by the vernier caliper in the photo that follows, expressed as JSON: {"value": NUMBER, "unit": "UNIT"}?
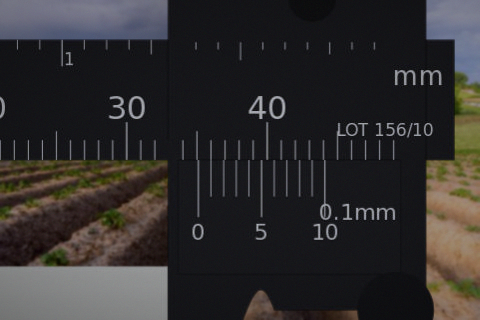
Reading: {"value": 35.1, "unit": "mm"}
